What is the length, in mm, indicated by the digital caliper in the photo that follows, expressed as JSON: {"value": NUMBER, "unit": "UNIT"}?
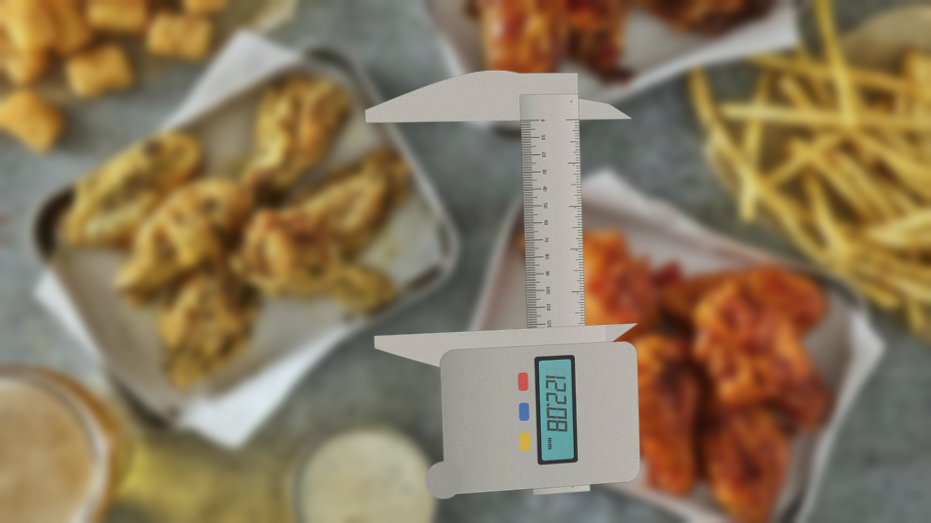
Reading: {"value": 122.08, "unit": "mm"}
